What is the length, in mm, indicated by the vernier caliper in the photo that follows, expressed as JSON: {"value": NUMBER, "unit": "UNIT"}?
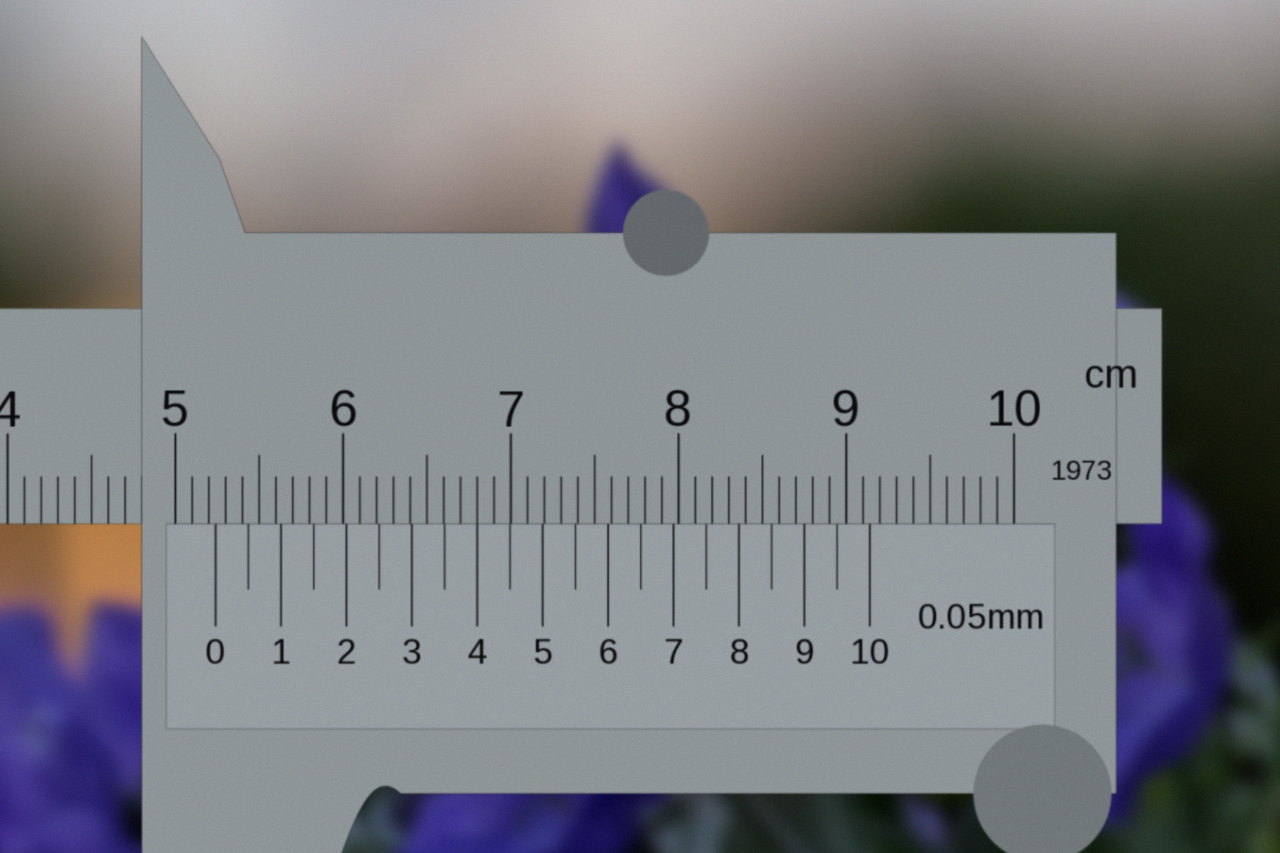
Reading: {"value": 52.4, "unit": "mm"}
